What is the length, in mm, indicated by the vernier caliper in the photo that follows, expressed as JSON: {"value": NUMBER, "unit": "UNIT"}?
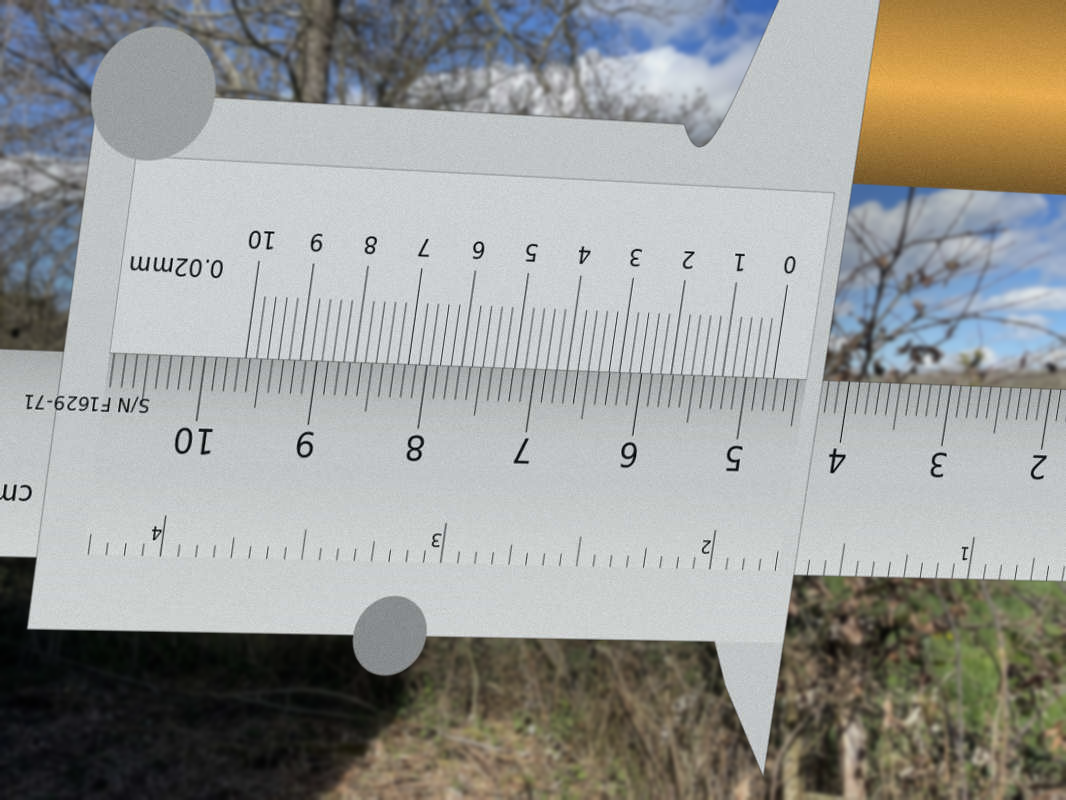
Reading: {"value": 47.4, "unit": "mm"}
